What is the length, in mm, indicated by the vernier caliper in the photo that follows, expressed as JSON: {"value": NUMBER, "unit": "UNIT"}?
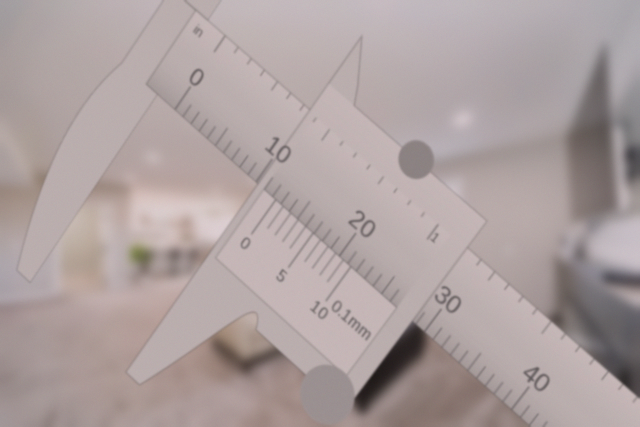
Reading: {"value": 12.4, "unit": "mm"}
